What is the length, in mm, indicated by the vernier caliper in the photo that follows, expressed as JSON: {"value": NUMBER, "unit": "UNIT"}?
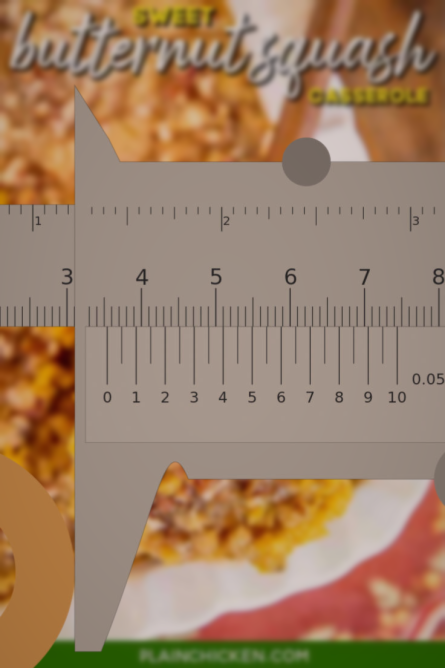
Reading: {"value": 35.4, "unit": "mm"}
